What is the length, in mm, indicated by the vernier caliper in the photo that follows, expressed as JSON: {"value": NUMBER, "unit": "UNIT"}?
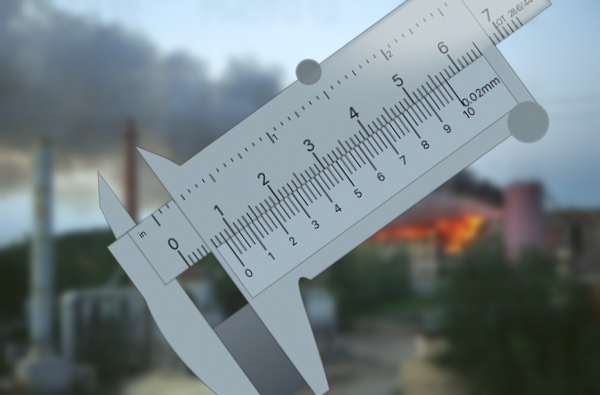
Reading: {"value": 8.0, "unit": "mm"}
